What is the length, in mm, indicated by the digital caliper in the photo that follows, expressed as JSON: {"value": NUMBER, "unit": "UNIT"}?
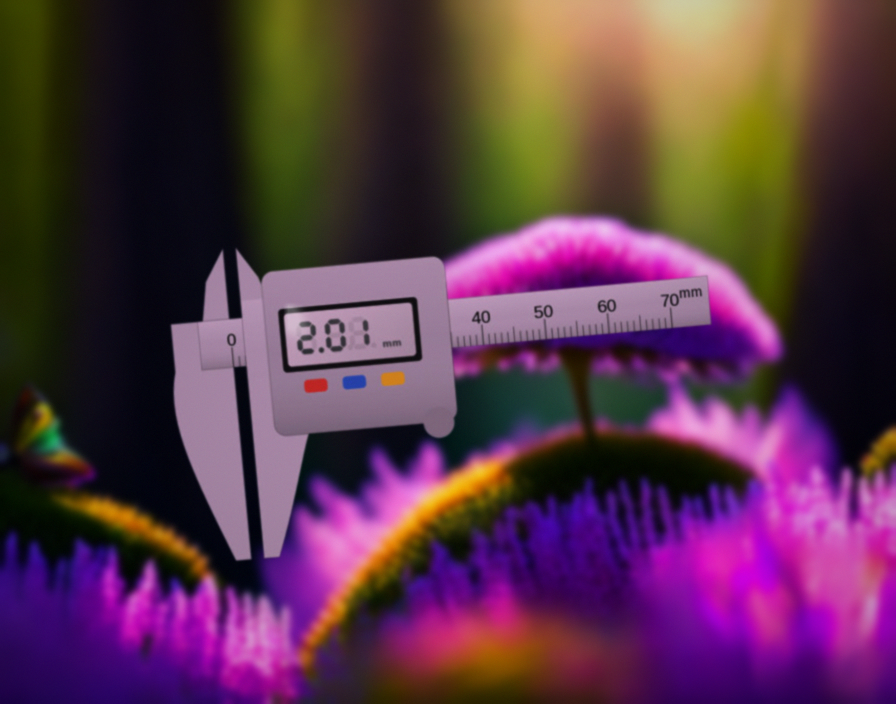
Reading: {"value": 2.01, "unit": "mm"}
